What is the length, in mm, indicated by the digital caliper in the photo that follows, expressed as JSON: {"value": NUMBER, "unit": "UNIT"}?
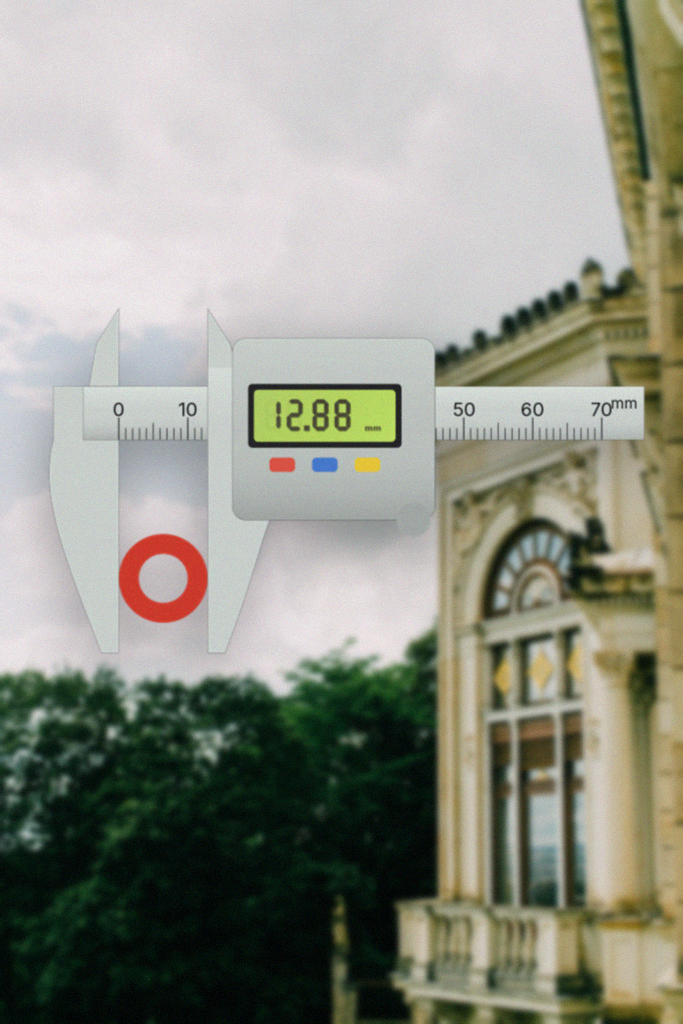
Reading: {"value": 12.88, "unit": "mm"}
